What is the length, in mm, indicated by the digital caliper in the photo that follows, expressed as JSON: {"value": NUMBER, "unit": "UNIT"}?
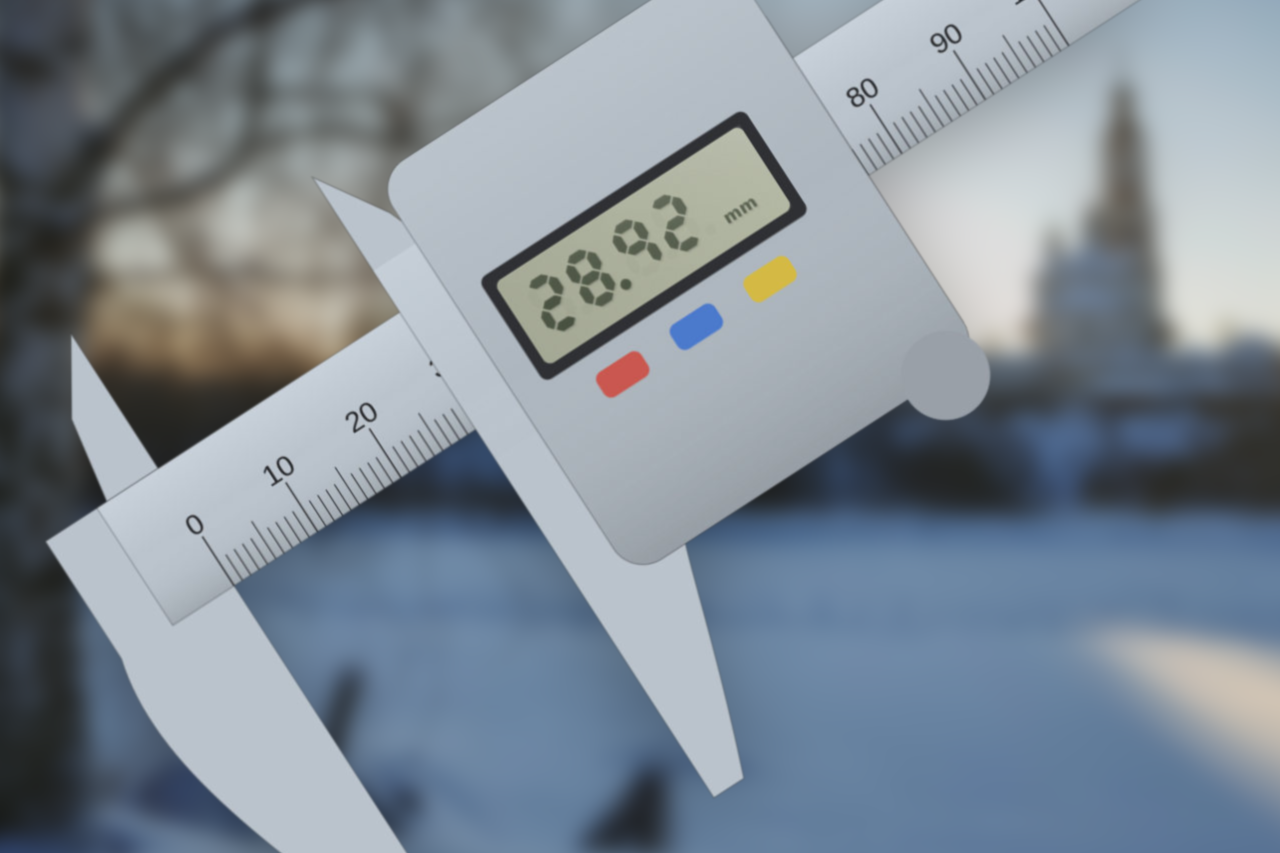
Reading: {"value": 28.92, "unit": "mm"}
